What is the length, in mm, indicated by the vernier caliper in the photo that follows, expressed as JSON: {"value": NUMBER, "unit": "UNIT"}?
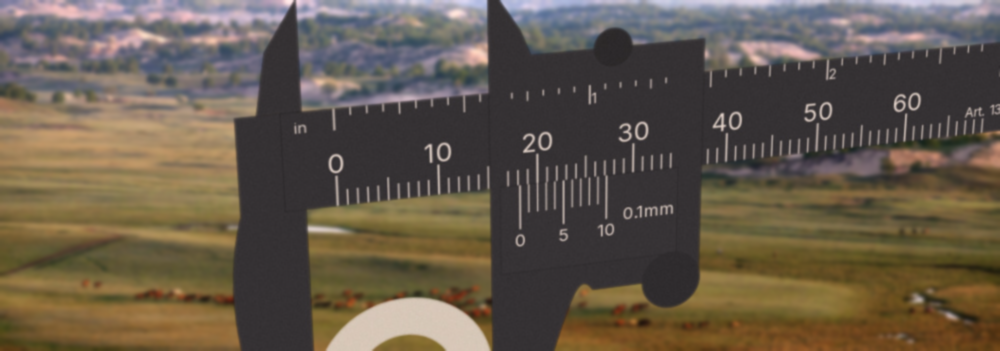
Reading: {"value": 18.2, "unit": "mm"}
